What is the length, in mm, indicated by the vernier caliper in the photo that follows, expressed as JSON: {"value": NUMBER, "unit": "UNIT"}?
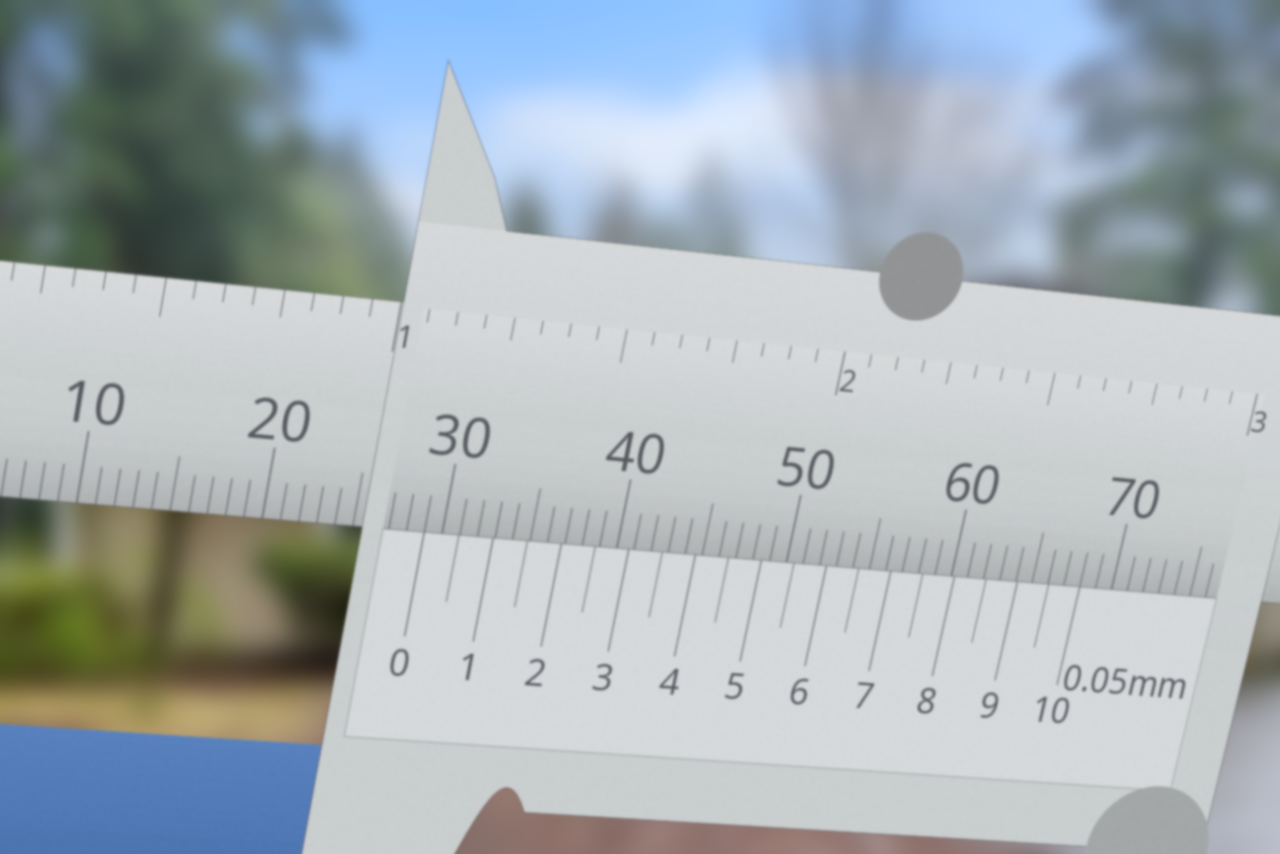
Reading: {"value": 29.0, "unit": "mm"}
